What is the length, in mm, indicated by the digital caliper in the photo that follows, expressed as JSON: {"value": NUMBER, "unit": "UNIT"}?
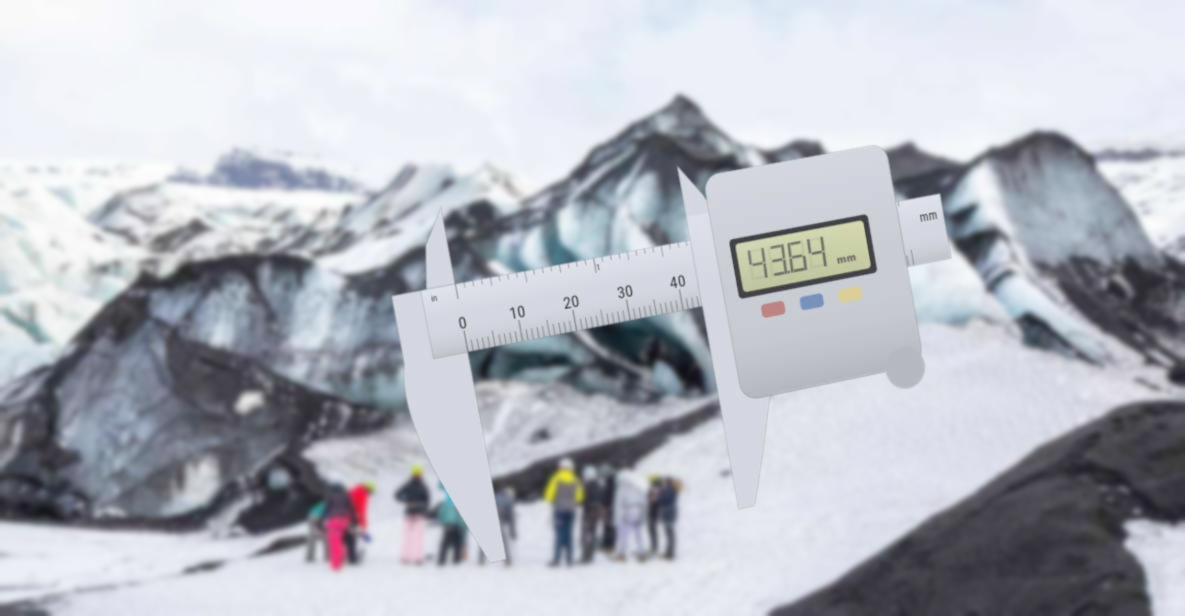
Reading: {"value": 43.64, "unit": "mm"}
